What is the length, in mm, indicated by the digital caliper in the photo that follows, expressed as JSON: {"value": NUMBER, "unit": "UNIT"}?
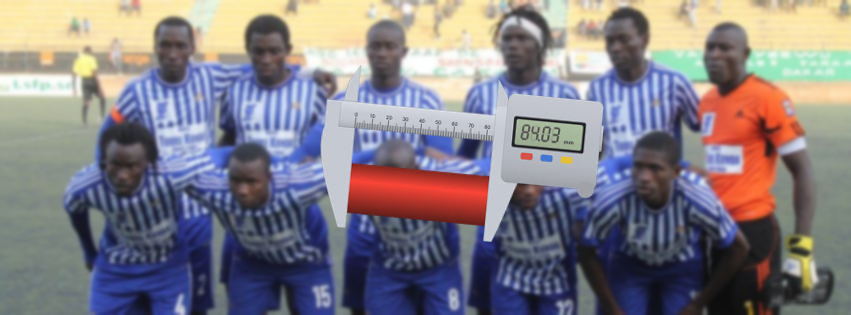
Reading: {"value": 84.03, "unit": "mm"}
